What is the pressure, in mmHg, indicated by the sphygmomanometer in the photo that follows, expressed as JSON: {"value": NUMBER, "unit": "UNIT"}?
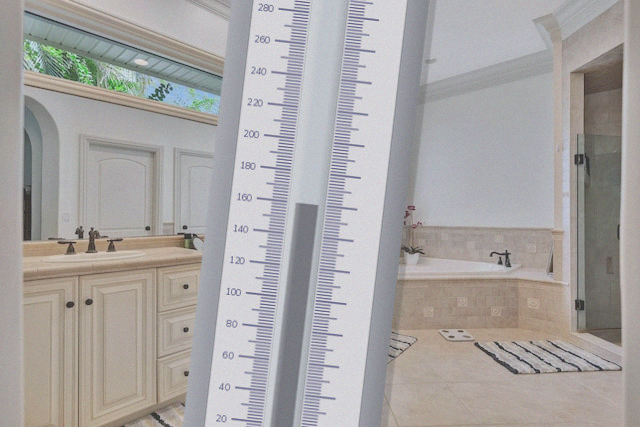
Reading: {"value": 160, "unit": "mmHg"}
